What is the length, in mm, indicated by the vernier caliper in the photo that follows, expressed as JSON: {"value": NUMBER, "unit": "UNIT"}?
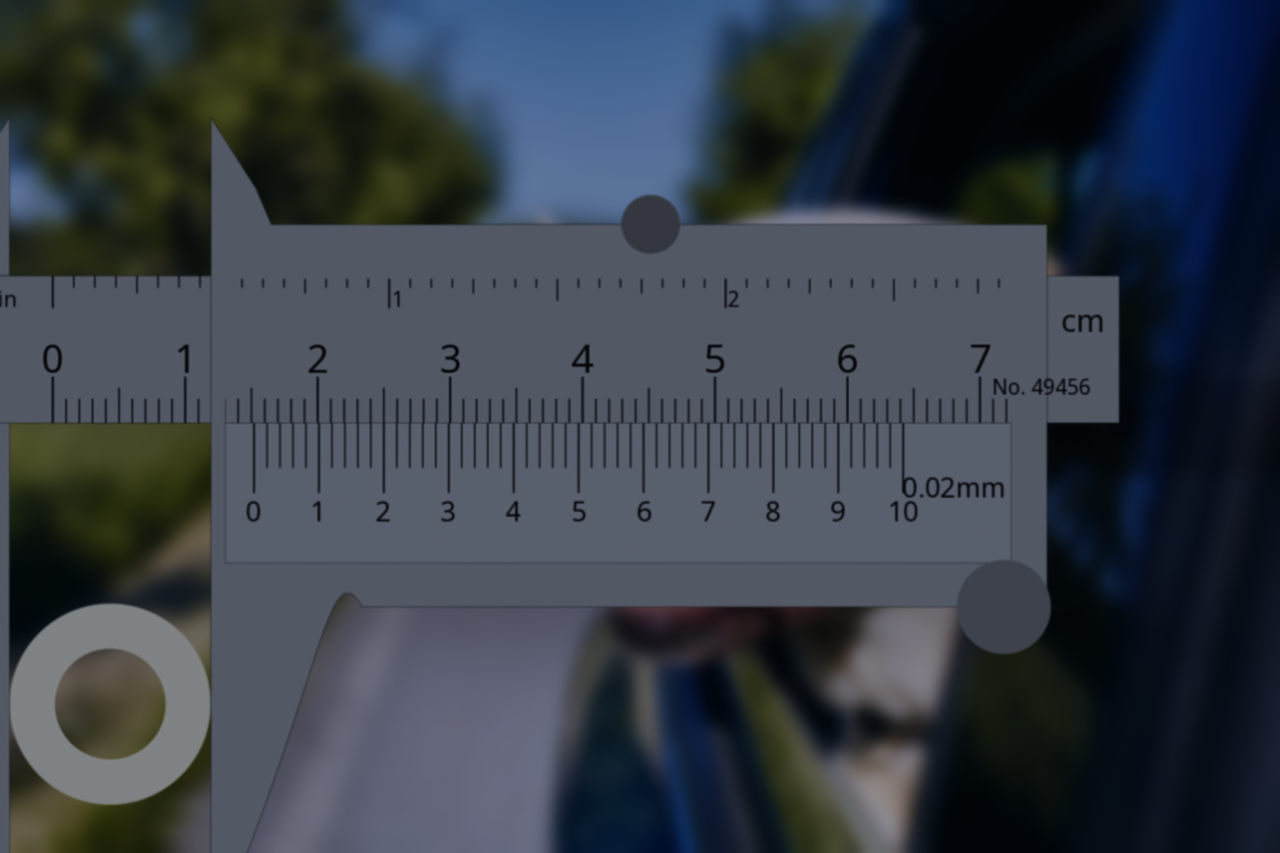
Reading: {"value": 15.2, "unit": "mm"}
